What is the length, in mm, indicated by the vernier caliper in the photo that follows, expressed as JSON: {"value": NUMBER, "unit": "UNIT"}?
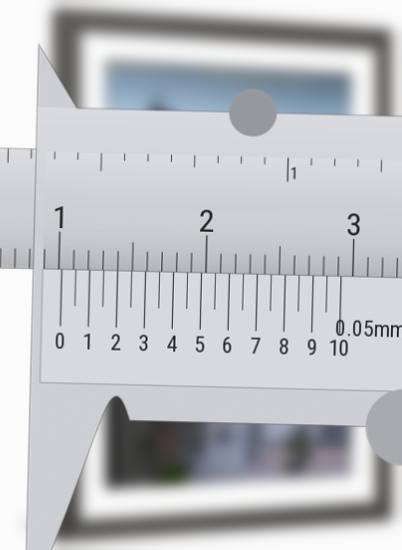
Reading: {"value": 10.2, "unit": "mm"}
